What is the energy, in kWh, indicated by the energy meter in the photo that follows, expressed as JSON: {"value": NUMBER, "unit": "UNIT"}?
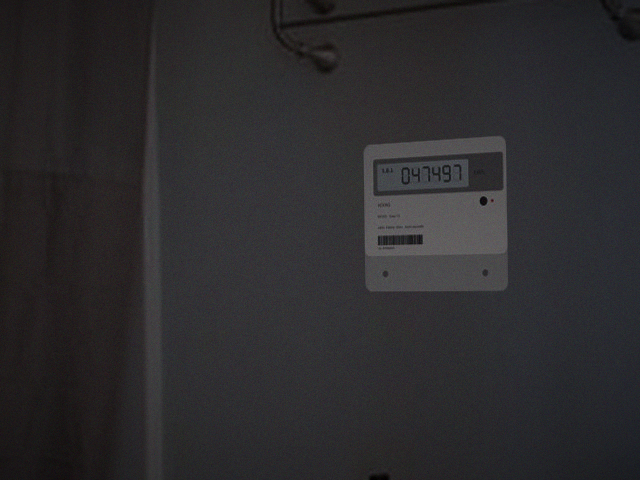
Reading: {"value": 47497, "unit": "kWh"}
